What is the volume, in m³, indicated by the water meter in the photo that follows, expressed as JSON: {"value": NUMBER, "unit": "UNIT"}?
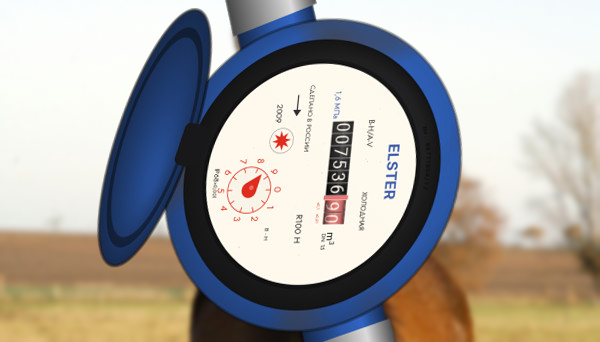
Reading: {"value": 7536.898, "unit": "m³"}
